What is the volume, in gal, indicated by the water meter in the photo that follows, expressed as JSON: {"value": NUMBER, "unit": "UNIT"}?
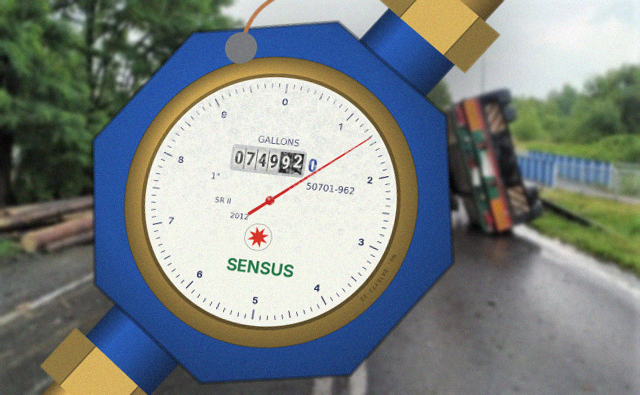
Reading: {"value": 749921.4, "unit": "gal"}
